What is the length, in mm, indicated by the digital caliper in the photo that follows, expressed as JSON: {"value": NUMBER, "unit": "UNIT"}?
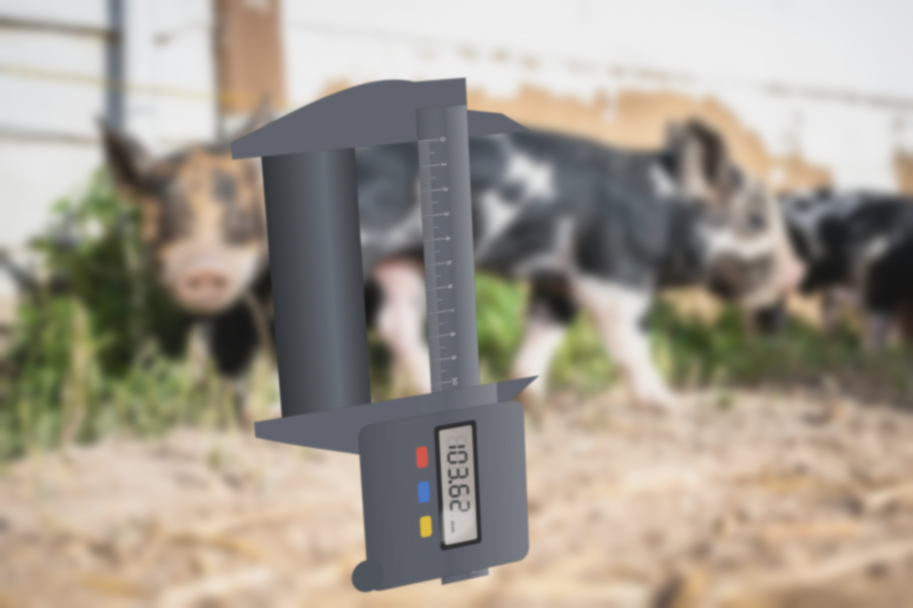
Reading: {"value": 103.62, "unit": "mm"}
